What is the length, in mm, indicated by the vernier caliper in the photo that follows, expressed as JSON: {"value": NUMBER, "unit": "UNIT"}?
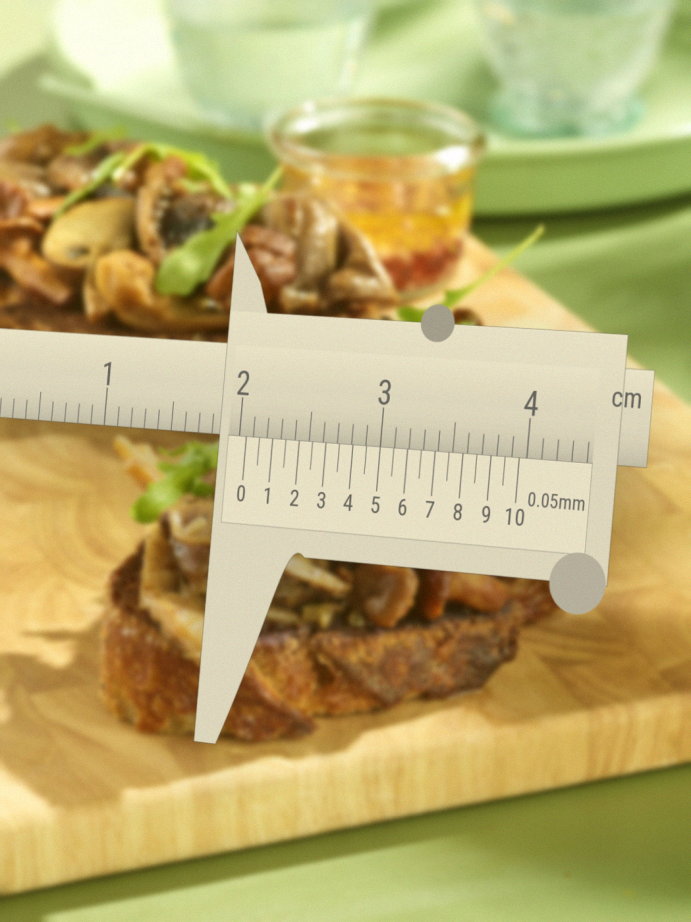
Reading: {"value": 20.5, "unit": "mm"}
